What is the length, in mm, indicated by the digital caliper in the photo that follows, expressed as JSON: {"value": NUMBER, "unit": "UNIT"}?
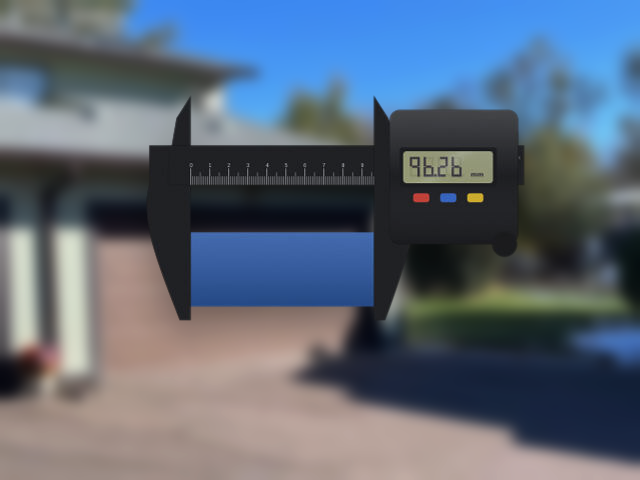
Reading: {"value": 96.26, "unit": "mm"}
